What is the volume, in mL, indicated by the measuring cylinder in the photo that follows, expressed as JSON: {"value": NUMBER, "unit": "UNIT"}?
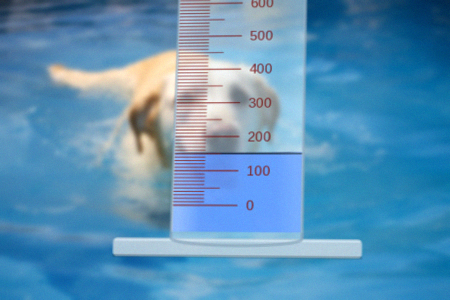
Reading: {"value": 150, "unit": "mL"}
